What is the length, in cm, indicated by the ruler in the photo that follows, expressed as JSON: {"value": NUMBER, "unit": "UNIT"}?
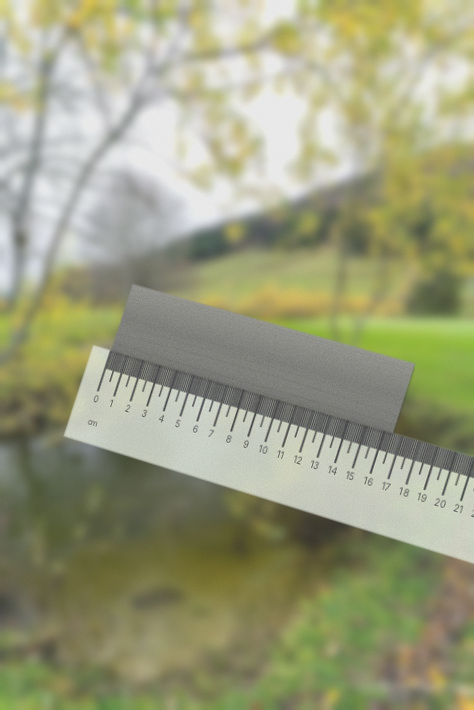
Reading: {"value": 16.5, "unit": "cm"}
